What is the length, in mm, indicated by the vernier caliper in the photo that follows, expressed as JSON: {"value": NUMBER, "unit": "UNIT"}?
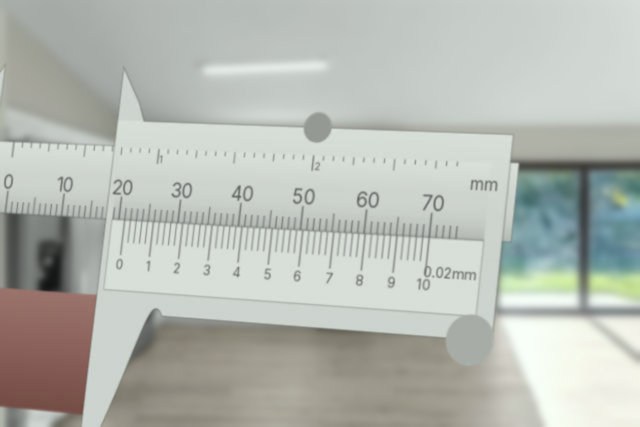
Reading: {"value": 21.0, "unit": "mm"}
